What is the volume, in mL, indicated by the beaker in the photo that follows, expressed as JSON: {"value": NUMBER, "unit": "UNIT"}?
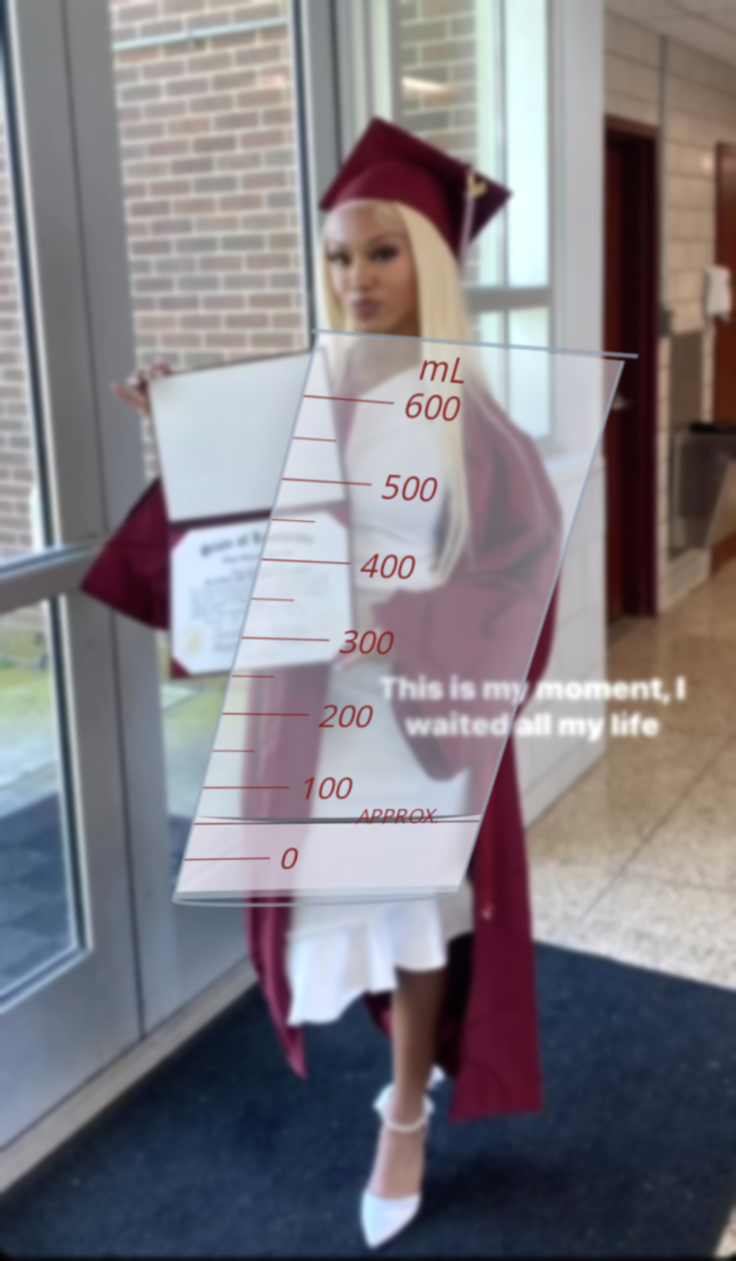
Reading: {"value": 50, "unit": "mL"}
